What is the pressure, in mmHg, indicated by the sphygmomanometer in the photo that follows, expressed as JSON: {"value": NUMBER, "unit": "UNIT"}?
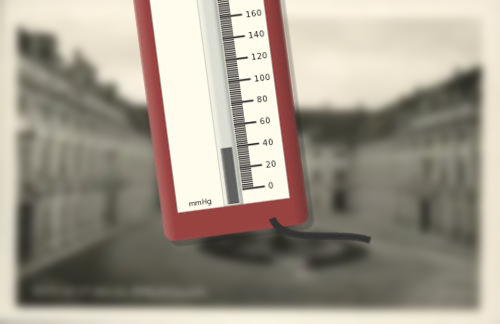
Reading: {"value": 40, "unit": "mmHg"}
